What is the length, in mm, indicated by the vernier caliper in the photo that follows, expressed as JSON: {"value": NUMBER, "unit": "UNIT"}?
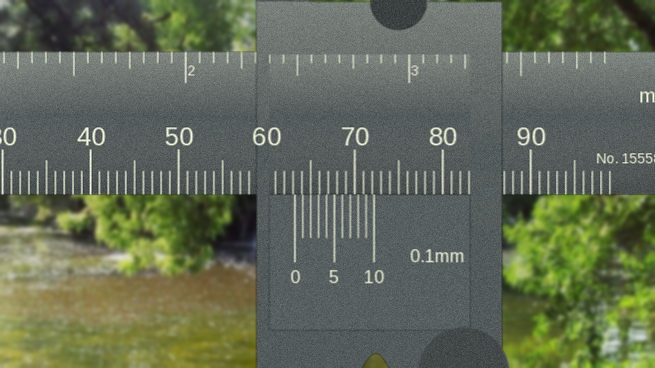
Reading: {"value": 63.2, "unit": "mm"}
